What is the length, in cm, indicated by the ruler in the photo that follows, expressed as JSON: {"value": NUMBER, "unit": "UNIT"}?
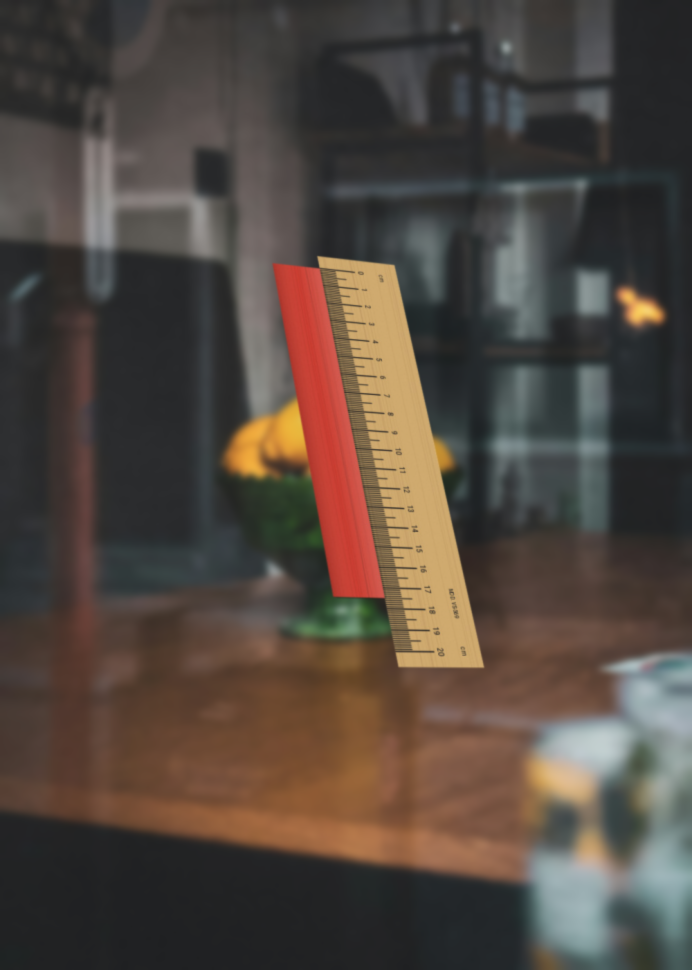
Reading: {"value": 17.5, "unit": "cm"}
